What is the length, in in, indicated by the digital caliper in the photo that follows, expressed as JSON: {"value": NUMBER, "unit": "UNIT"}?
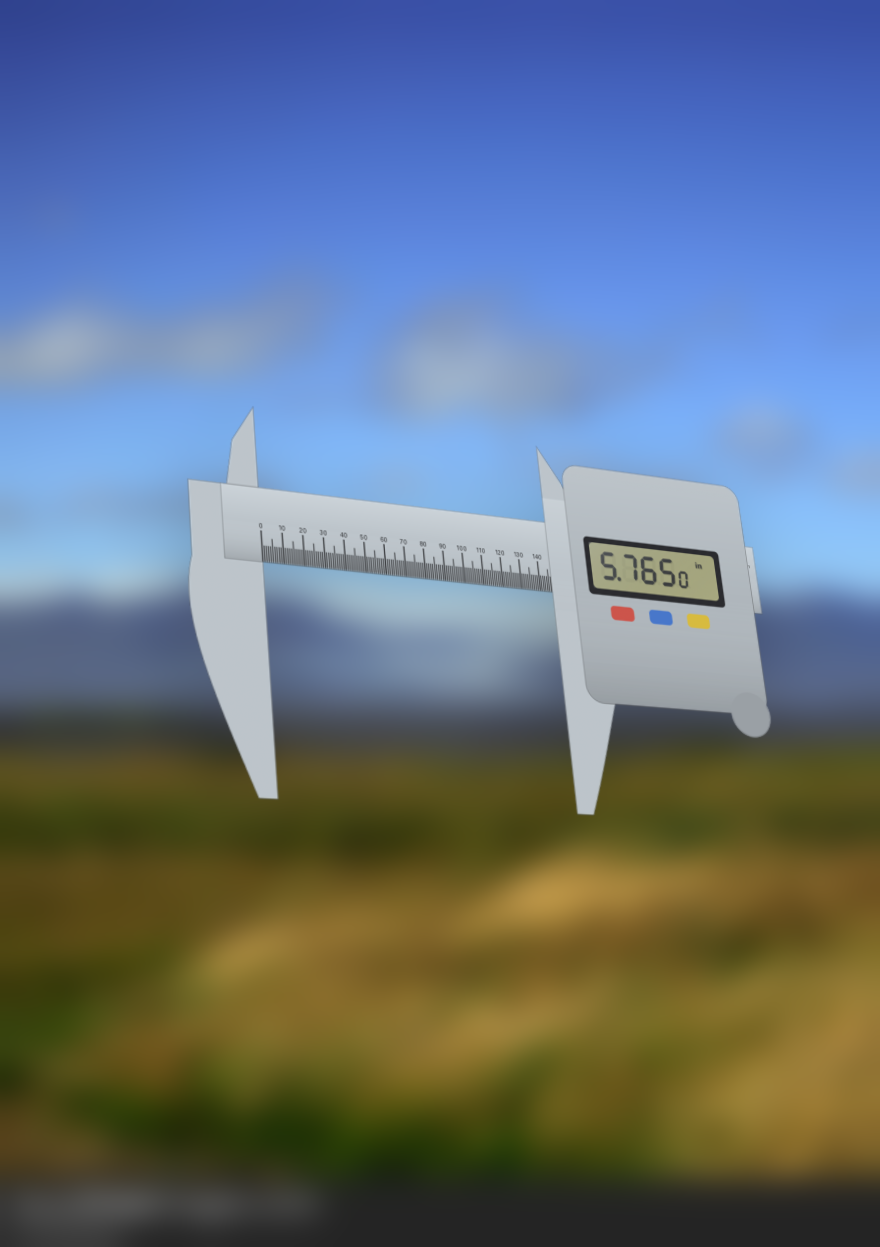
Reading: {"value": 5.7650, "unit": "in"}
